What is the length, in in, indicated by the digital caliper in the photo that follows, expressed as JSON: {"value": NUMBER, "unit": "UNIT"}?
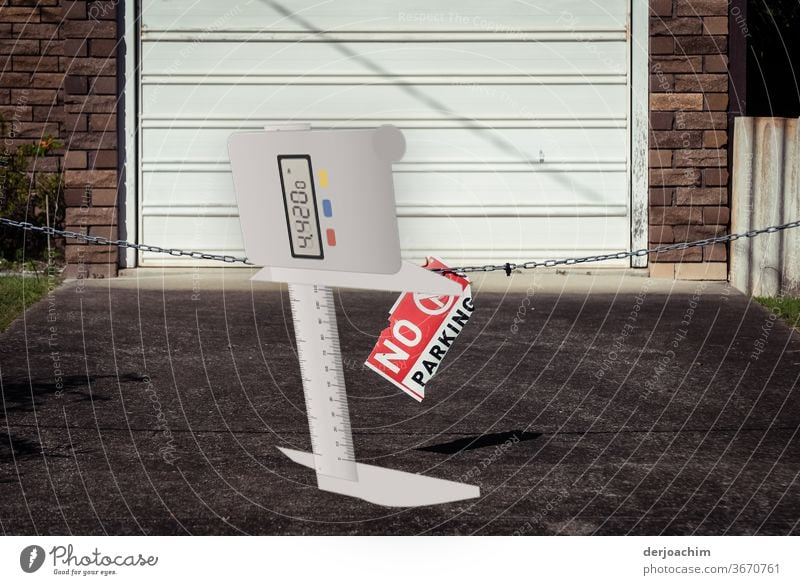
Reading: {"value": 4.4200, "unit": "in"}
